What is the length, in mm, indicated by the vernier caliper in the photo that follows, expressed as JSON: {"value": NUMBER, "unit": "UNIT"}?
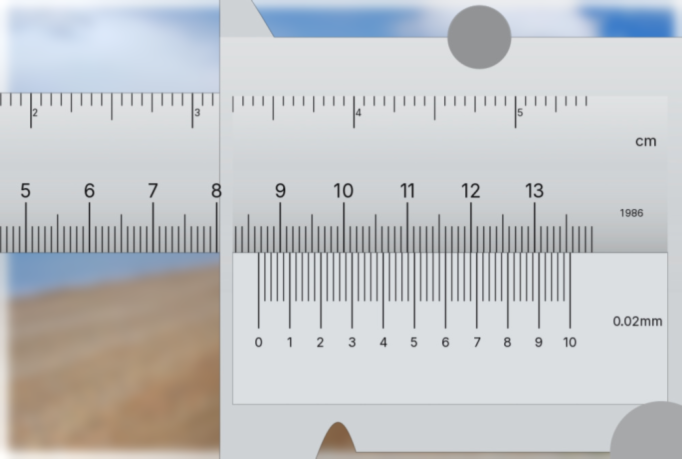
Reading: {"value": 86.6, "unit": "mm"}
